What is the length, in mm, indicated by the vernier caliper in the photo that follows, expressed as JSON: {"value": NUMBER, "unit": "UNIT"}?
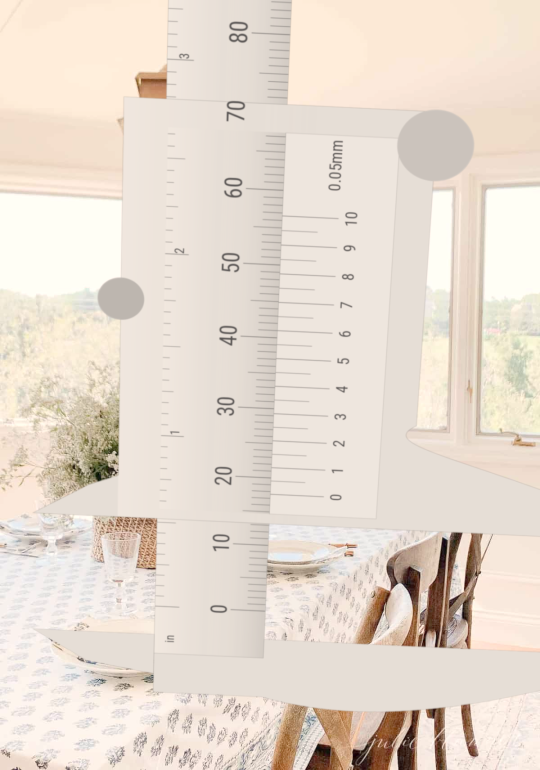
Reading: {"value": 17.6, "unit": "mm"}
